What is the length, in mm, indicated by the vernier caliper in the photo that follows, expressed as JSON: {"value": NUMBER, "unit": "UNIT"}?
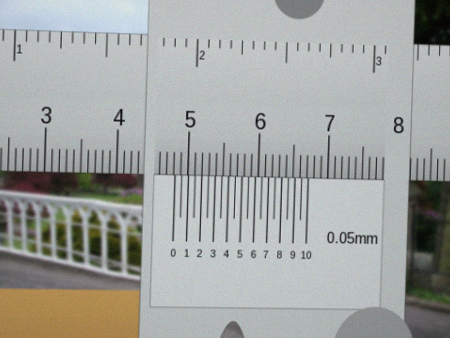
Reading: {"value": 48.2, "unit": "mm"}
